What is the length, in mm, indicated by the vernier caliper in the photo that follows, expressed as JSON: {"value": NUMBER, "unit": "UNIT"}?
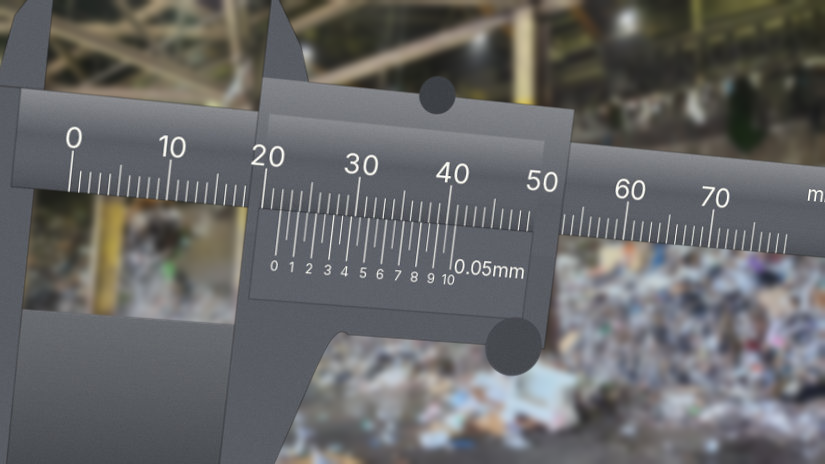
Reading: {"value": 22.0, "unit": "mm"}
